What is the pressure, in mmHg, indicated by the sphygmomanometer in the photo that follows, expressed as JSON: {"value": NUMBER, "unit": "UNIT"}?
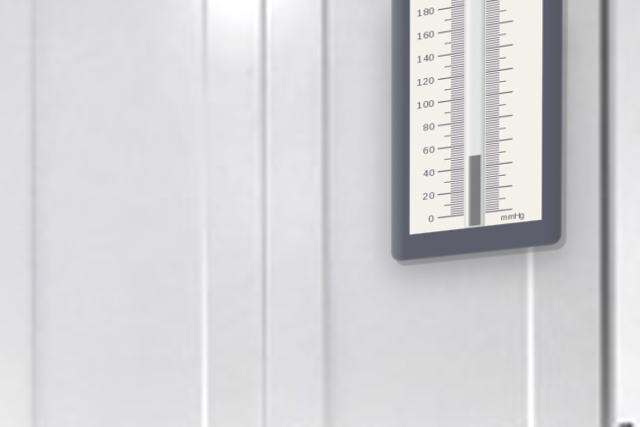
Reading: {"value": 50, "unit": "mmHg"}
